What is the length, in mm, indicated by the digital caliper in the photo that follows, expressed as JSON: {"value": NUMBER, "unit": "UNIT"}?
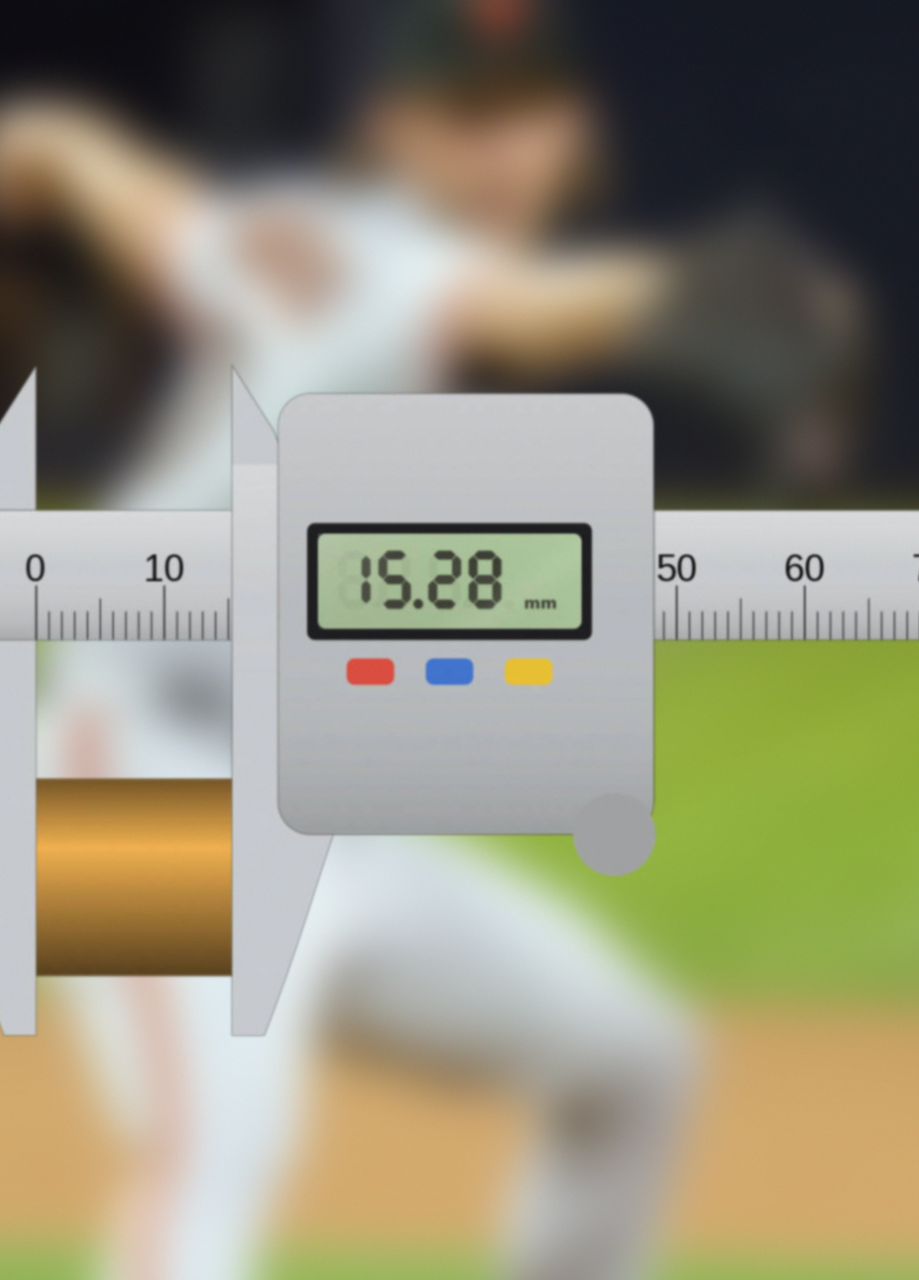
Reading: {"value": 15.28, "unit": "mm"}
